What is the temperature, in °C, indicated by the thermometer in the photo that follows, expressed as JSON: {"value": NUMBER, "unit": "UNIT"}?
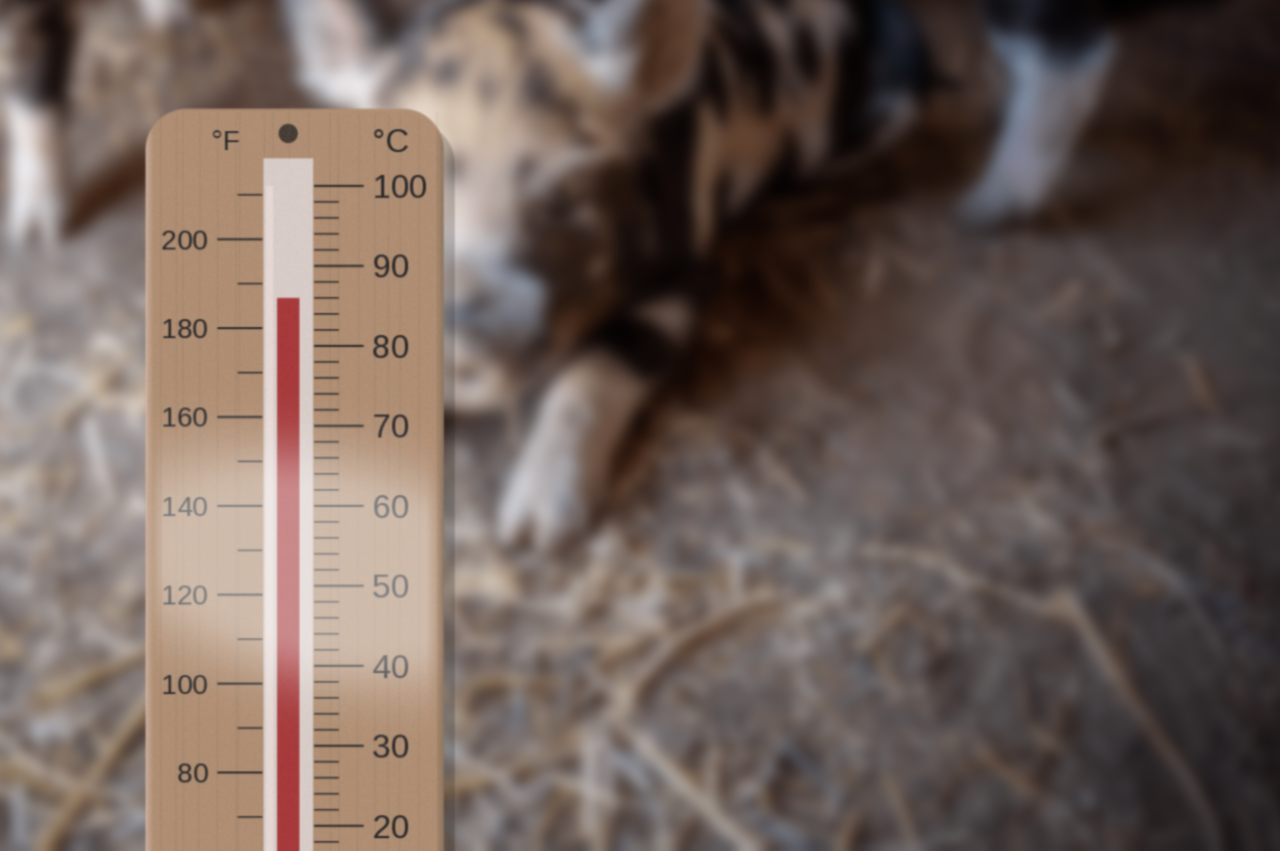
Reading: {"value": 86, "unit": "°C"}
